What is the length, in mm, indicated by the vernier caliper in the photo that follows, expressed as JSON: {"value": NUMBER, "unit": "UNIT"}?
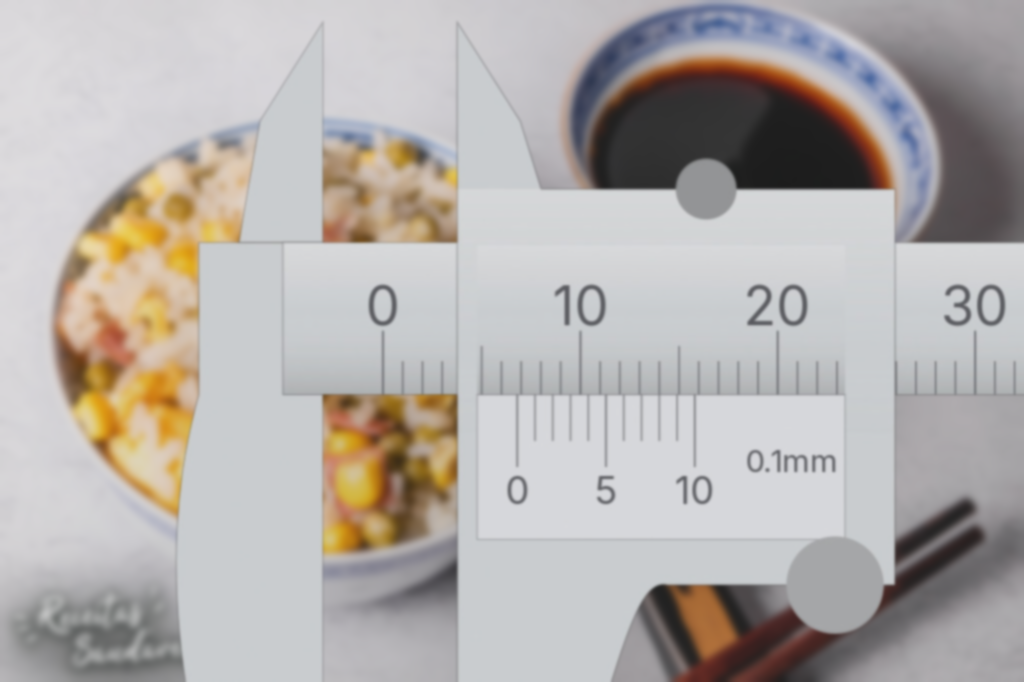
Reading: {"value": 6.8, "unit": "mm"}
